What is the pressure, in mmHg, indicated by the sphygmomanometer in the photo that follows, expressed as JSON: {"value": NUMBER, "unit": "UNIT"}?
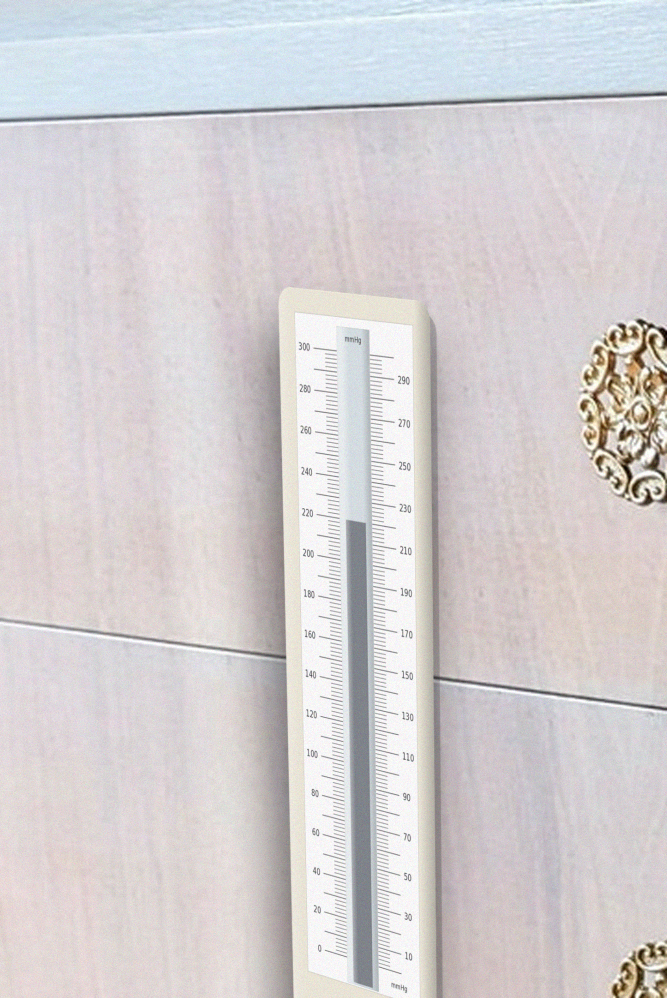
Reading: {"value": 220, "unit": "mmHg"}
